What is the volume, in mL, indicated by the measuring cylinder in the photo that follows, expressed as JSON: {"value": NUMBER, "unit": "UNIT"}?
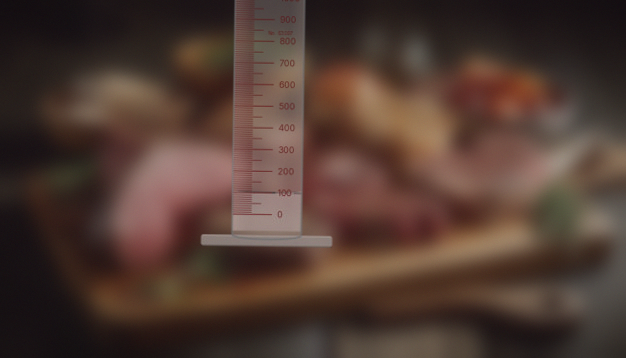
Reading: {"value": 100, "unit": "mL"}
